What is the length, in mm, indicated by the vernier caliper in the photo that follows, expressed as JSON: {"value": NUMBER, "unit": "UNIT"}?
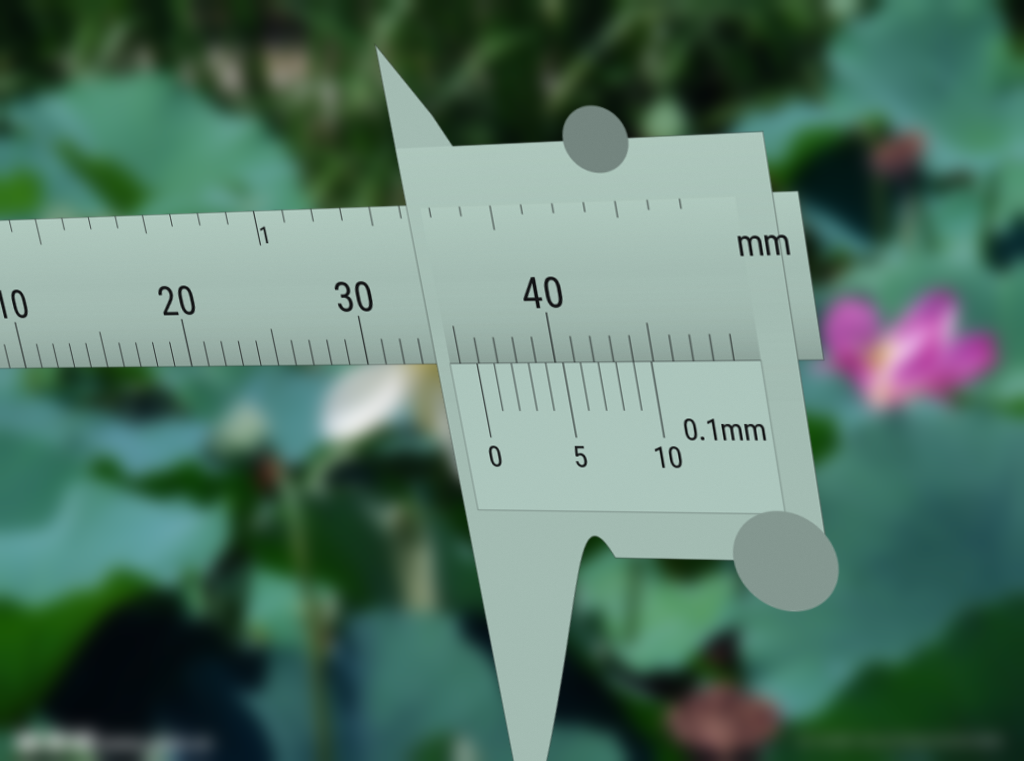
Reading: {"value": 35.9, "unit": "mm"}
